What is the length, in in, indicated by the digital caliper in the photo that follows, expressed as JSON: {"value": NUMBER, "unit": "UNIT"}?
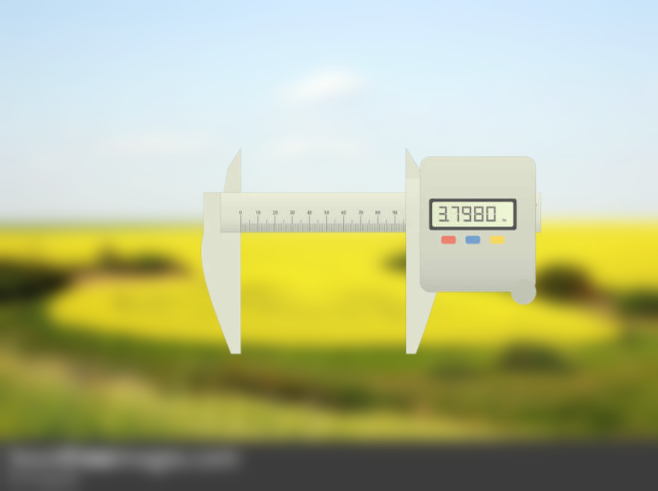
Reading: {"value": 3.7980, "unit": "in"}
